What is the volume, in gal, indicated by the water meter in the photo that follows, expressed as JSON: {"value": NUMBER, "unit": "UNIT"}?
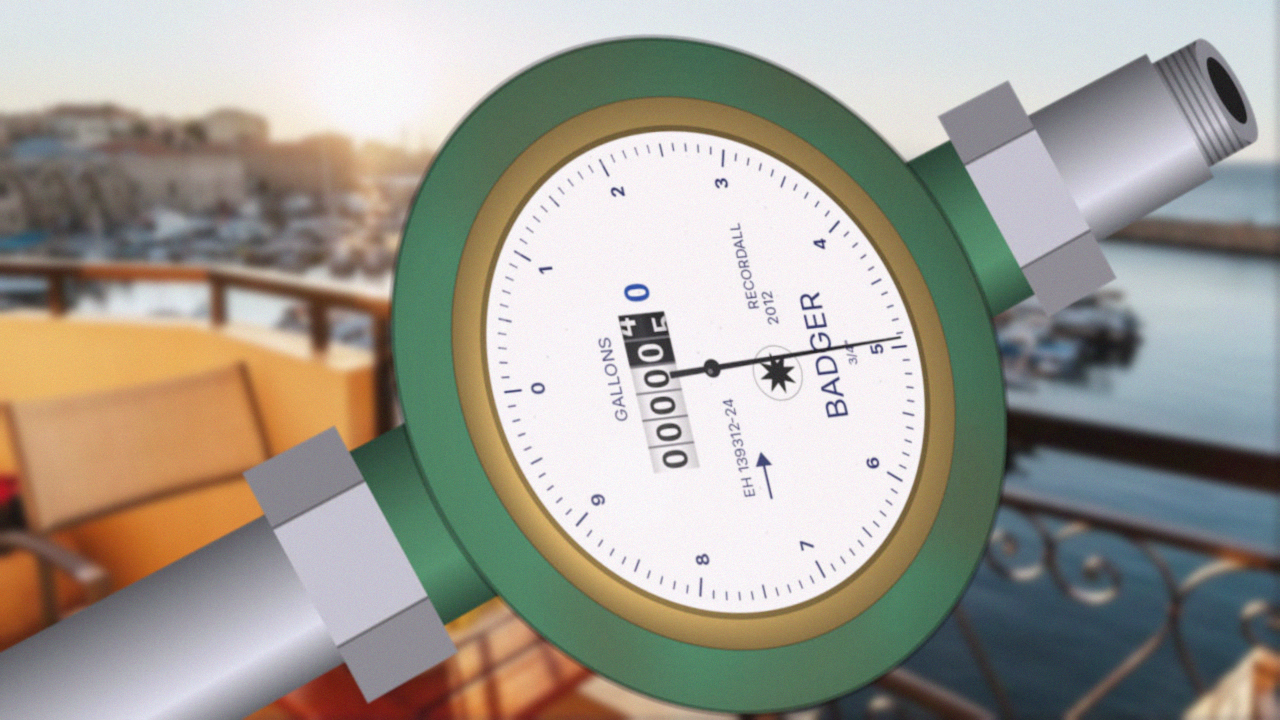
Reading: {"value": 44.9, "unit": "gal"}
